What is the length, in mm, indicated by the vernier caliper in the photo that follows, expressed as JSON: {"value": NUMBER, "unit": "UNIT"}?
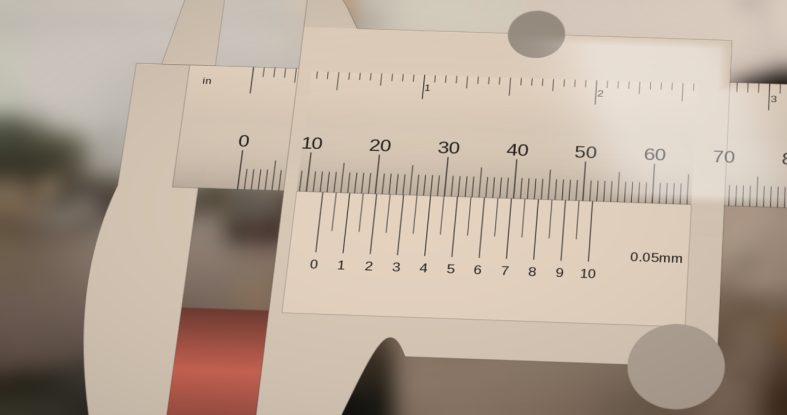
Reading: {"value": 12.4, "unit": "mm"}
